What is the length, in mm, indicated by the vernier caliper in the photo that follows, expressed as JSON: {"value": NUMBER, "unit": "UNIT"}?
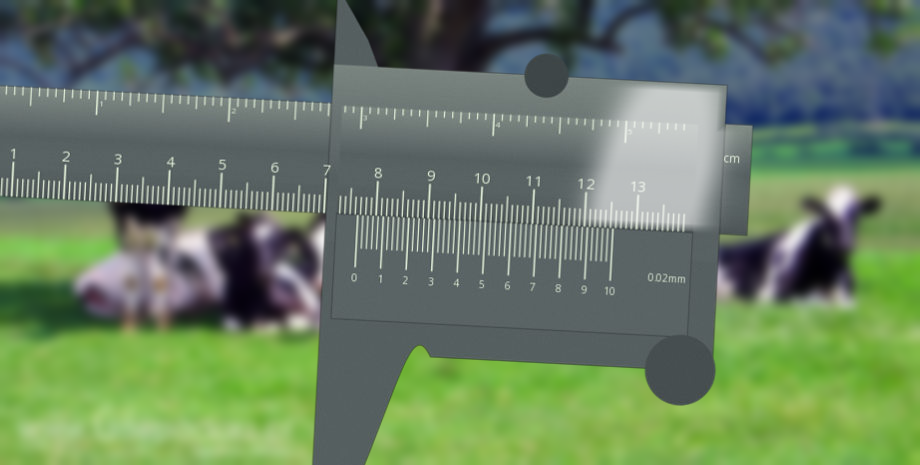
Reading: {"value": 76.5, "unit": "mm"}
